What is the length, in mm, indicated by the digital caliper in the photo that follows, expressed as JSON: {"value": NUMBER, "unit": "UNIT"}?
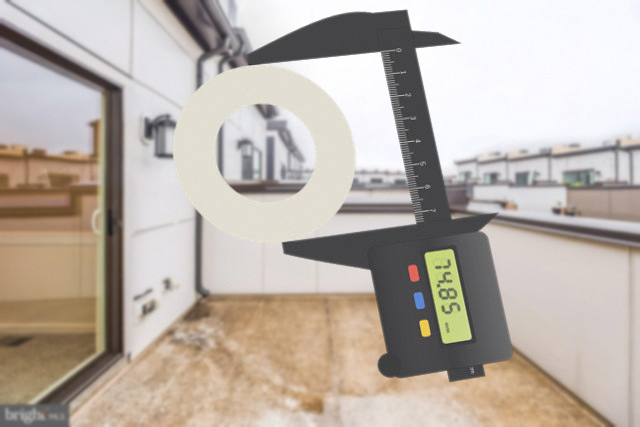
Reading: {"value": 74.85, "unit": "mm"}
